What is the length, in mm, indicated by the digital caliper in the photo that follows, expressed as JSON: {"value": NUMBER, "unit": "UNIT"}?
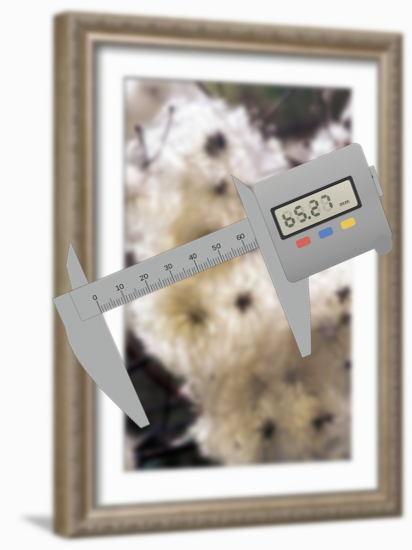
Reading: {"value": 65.27, "unit": "mm"}
